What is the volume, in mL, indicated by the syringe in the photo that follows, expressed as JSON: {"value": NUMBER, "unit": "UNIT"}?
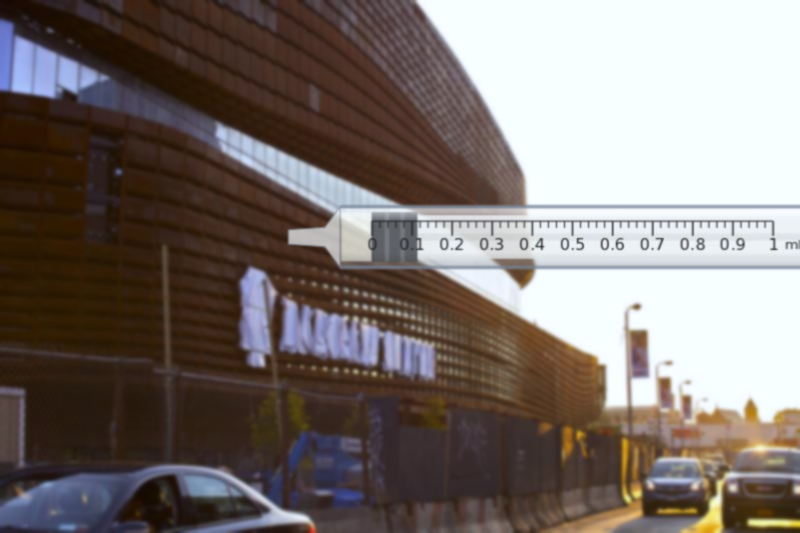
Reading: {"value": 0, "unit": "mL"}
